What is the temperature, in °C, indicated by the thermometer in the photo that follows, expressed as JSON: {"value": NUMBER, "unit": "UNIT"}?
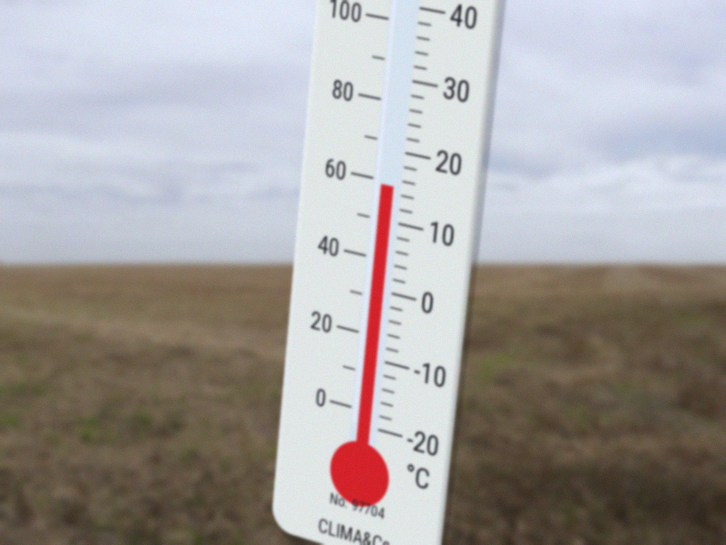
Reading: {"value": 15, "unit": "°C"}
